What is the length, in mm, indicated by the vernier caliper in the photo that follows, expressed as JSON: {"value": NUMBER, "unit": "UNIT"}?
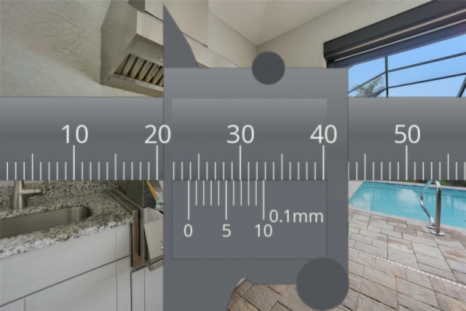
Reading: {"value": 23.8, "unit": "mm"}
